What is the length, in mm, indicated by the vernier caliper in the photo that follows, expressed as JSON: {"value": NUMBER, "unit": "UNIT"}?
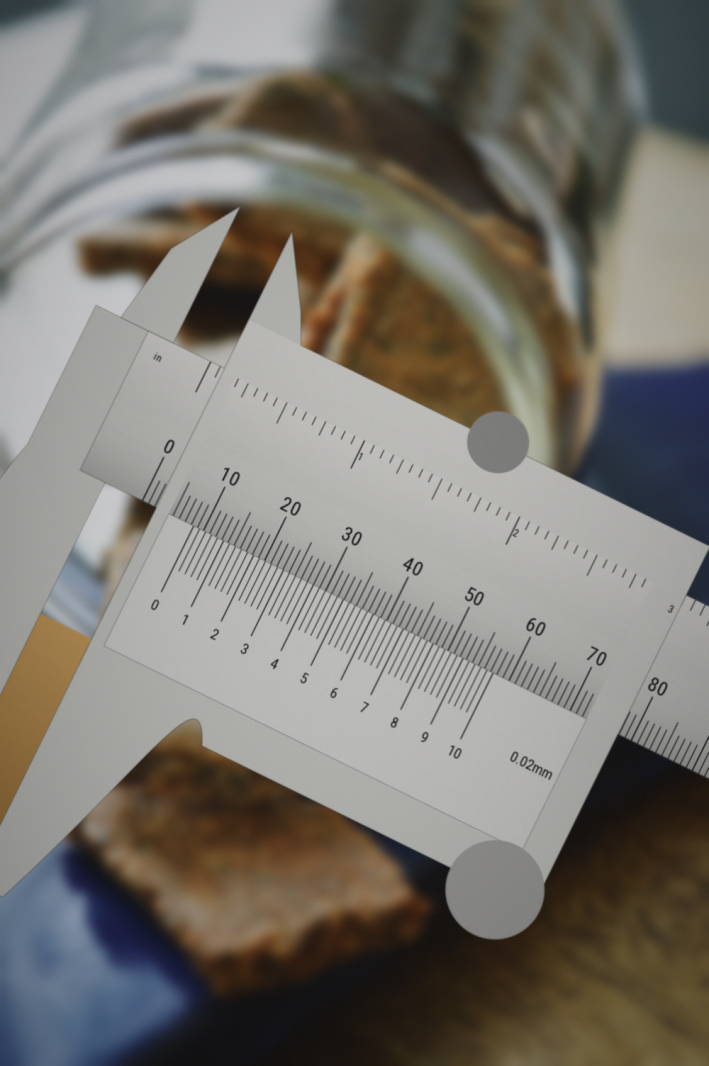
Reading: {"value": 8.4, "unit": "mm"}
